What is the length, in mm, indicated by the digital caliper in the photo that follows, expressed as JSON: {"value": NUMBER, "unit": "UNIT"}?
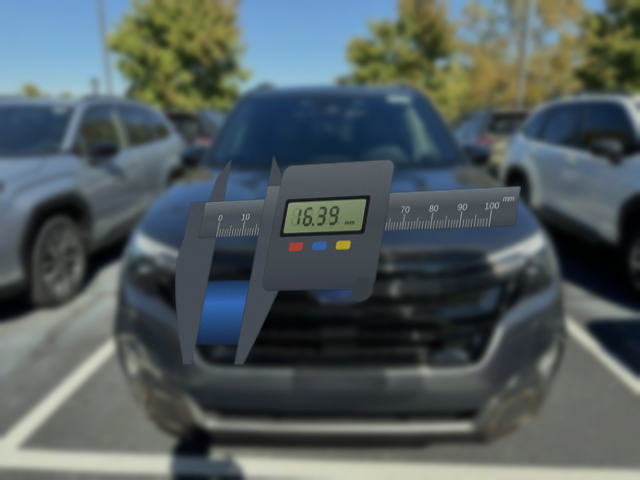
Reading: {"value": 16.39, "unit": "mm"}
